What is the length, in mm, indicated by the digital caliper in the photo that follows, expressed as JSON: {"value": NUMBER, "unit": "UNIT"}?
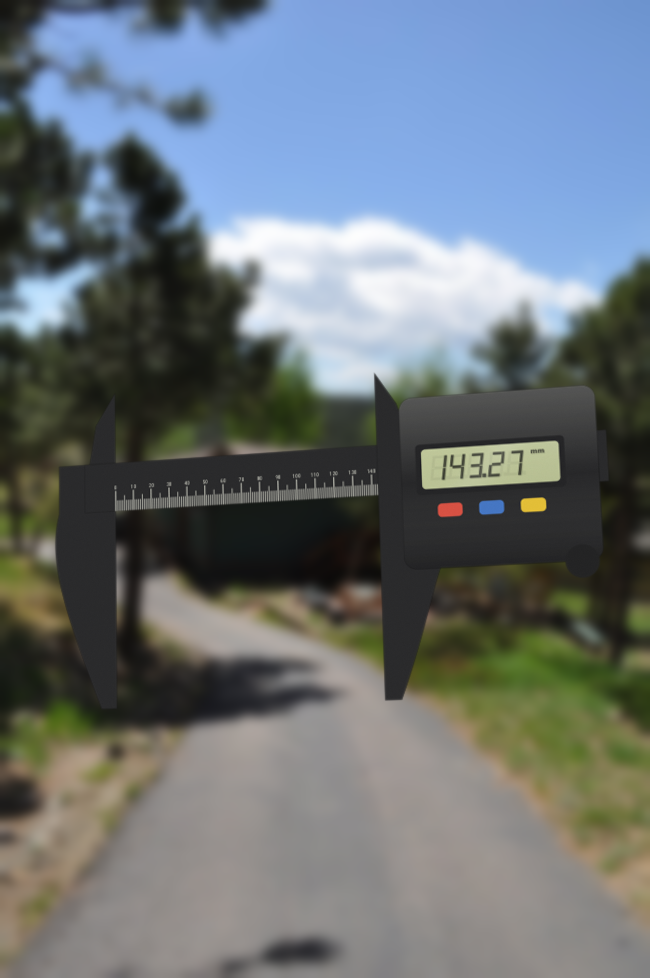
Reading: {"value": 143.27, "unit": "mm"}
